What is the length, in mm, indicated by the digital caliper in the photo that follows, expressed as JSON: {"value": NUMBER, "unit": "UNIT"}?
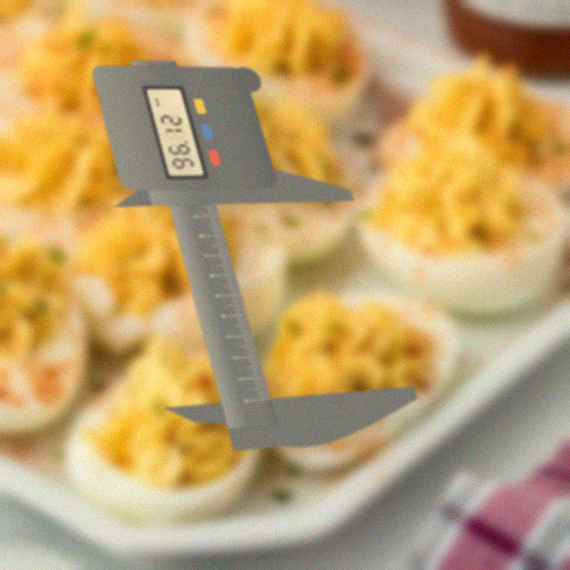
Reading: {"value": 96.12, "unit": "mm"}
